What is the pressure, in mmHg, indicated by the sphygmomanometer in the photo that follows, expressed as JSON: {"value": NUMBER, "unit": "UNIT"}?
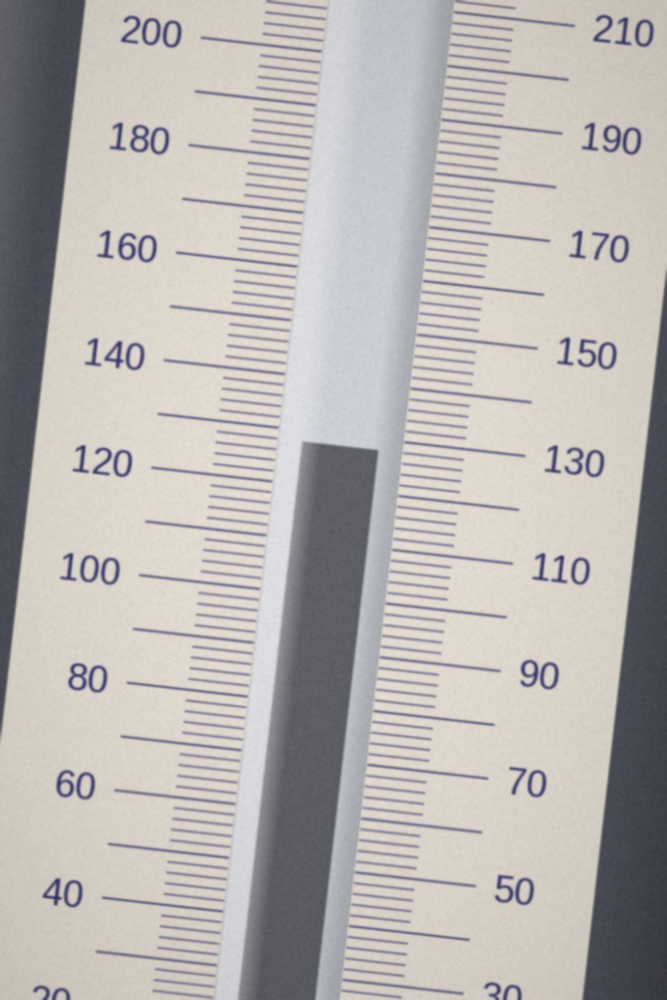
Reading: {"value": 128, "unit": "mmHg"}
